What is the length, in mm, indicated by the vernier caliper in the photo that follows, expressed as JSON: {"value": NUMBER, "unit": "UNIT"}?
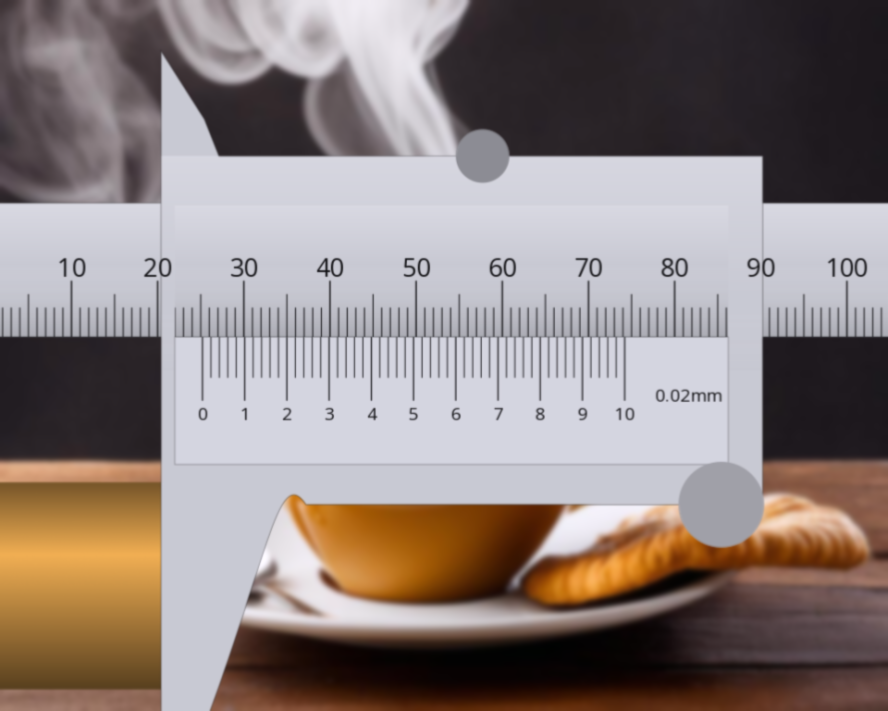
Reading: {"value": 25.2, "unit": "mm"}
